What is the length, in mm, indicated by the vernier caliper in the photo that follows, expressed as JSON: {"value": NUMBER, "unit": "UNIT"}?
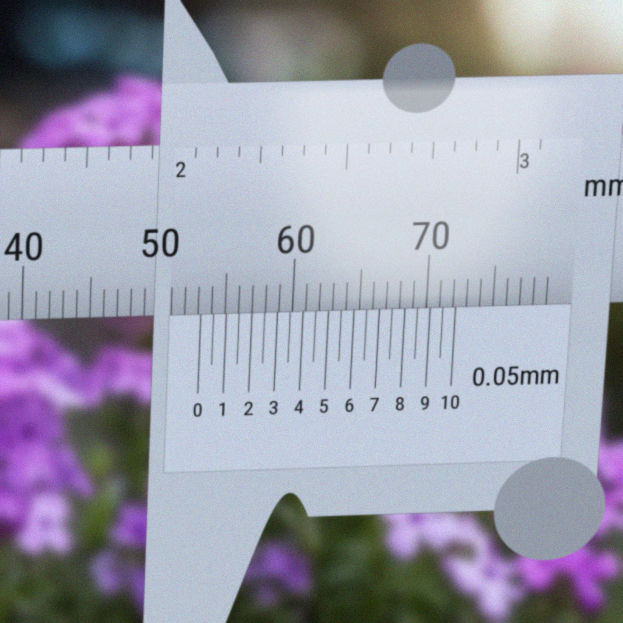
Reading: {"value": 53.2, "unit": "mm"}
